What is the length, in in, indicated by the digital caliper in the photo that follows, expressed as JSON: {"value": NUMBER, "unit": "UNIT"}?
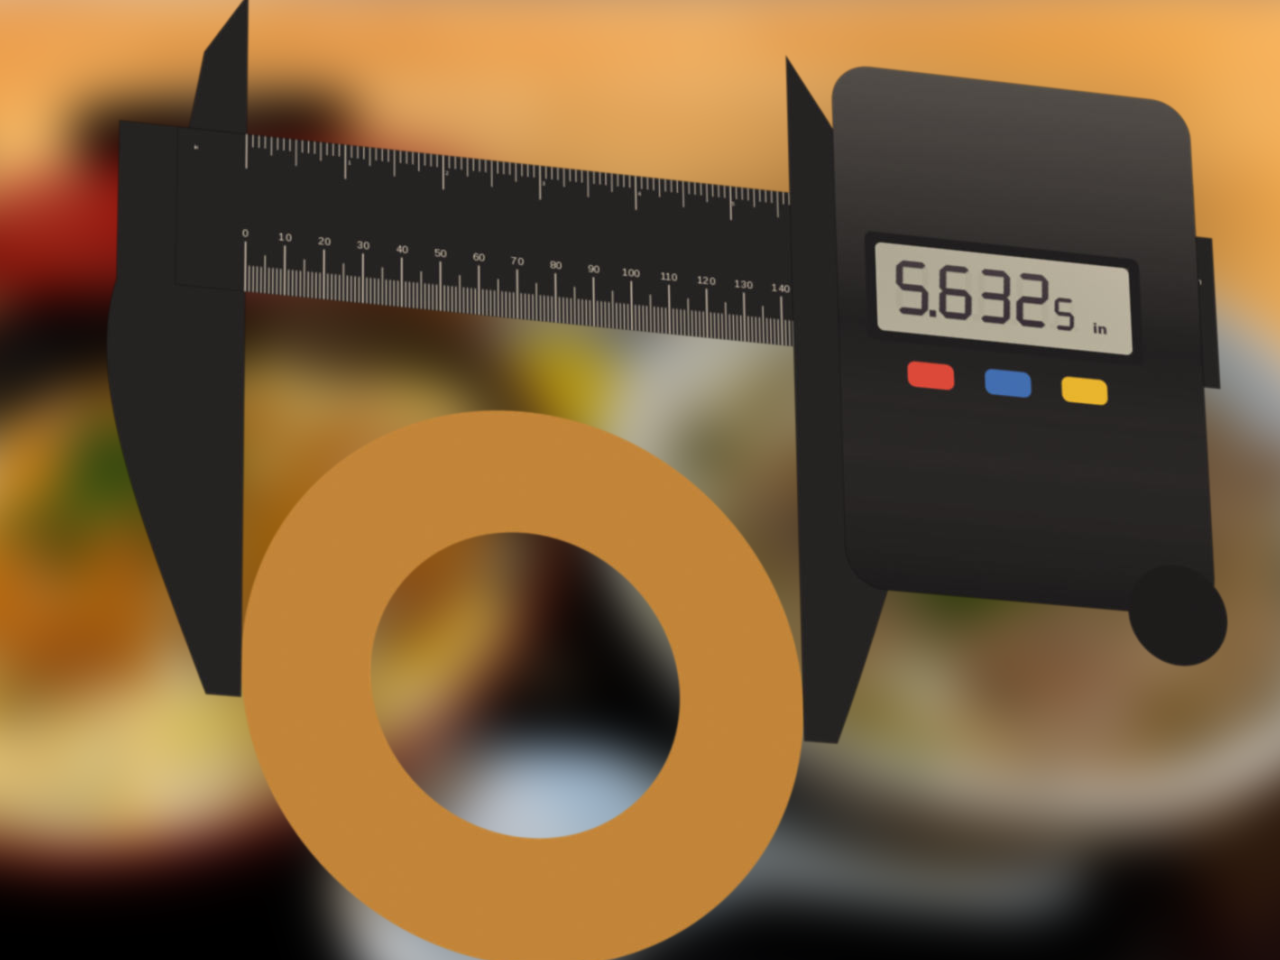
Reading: {"value": 5.6325, "unit": "in"}
